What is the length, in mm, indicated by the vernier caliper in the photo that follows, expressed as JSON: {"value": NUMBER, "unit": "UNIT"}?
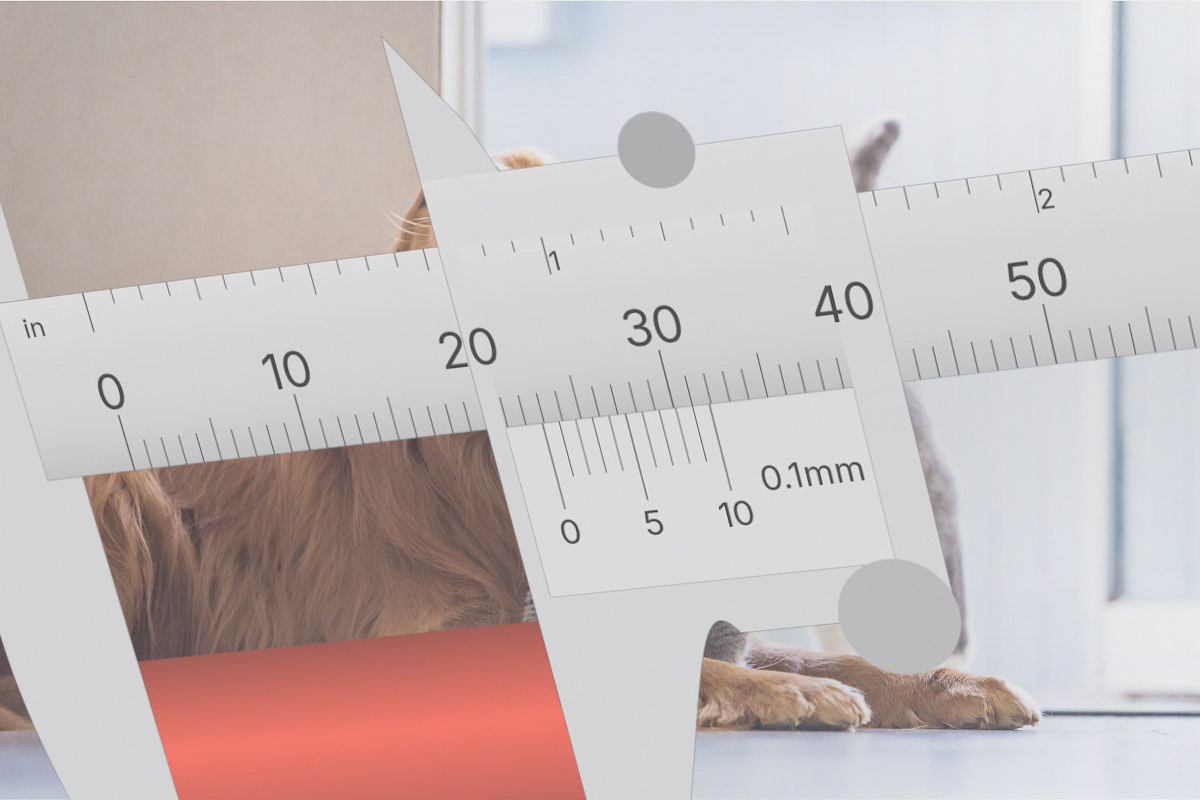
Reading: {"value": 22.9, "unit": "mm"}
